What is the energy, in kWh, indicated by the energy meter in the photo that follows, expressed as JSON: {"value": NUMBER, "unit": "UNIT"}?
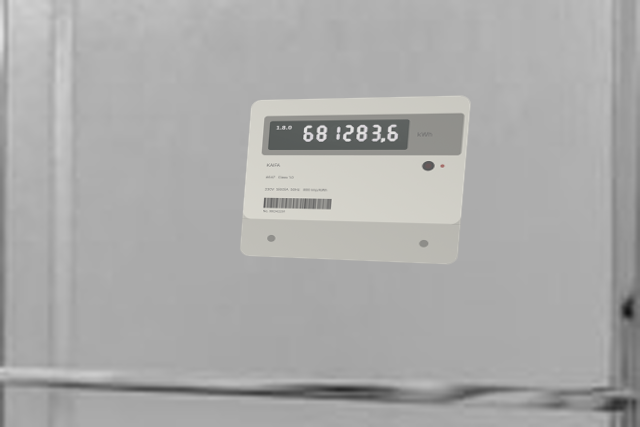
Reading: {"value": 681283.6, "unit": "kWh"}
